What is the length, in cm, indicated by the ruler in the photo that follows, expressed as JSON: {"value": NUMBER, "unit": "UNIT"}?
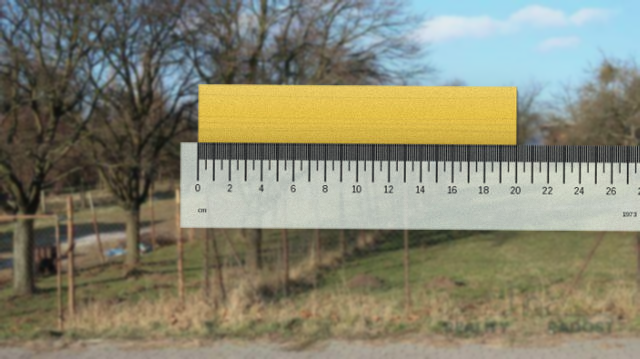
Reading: {"value": 20, "unit": "cm"}
